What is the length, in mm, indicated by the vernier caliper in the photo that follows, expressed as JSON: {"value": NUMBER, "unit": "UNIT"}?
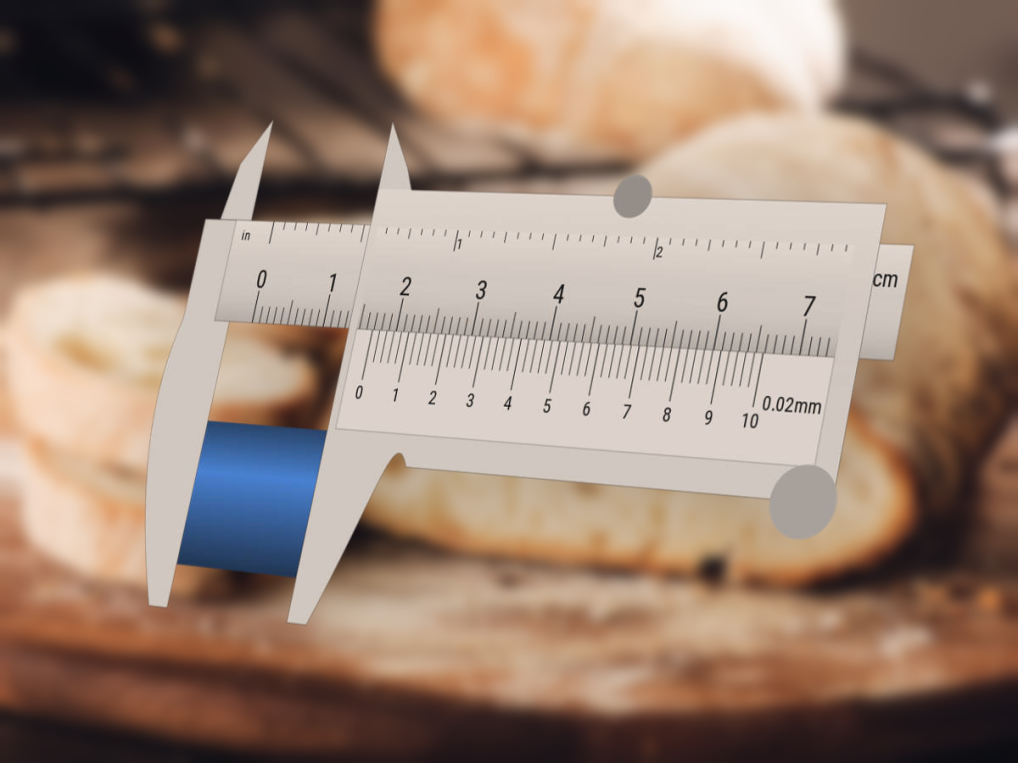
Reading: {"value": 16.8, "unit": "mm"}
